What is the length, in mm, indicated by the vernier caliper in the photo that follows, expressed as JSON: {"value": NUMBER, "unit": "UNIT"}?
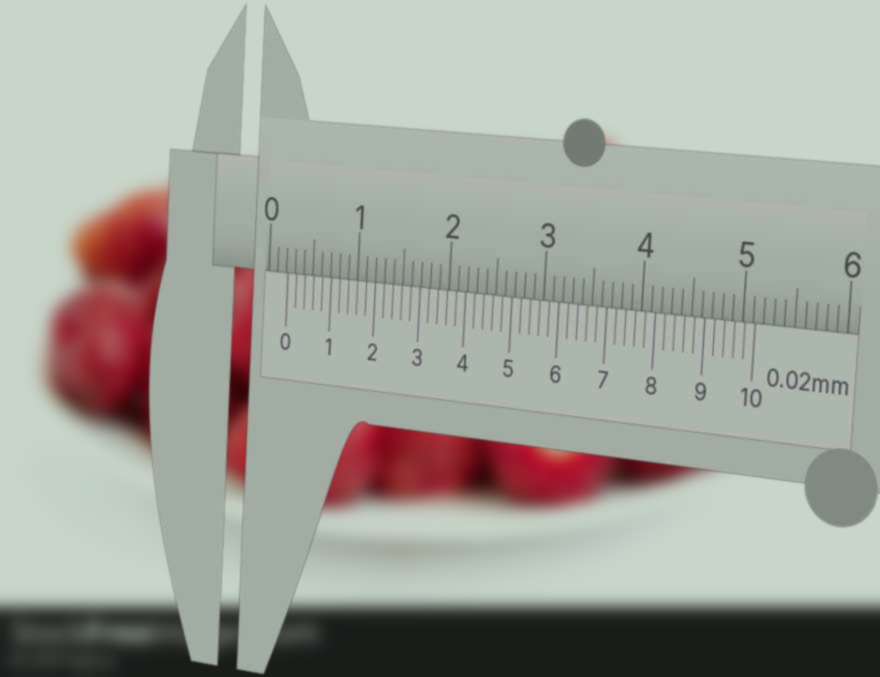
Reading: {"value": 2.2, "unit": "mm"}
